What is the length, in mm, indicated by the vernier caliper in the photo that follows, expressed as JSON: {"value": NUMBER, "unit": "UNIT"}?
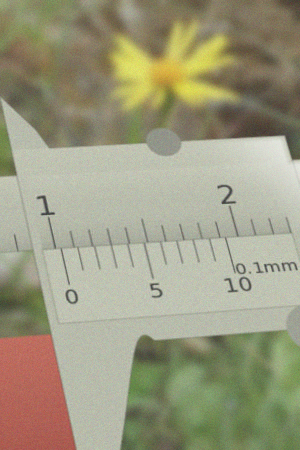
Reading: {"value": 10.3, "unit": "mm"}
